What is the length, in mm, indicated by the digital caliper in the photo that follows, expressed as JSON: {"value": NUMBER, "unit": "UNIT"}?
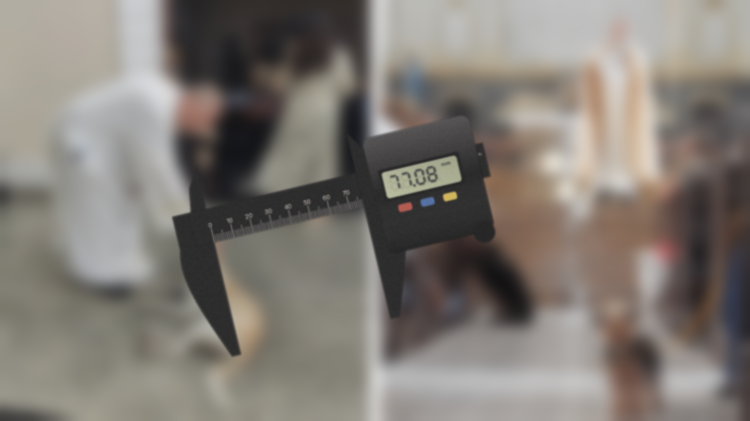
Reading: {"value": 77.08, "unit": "mm"}
